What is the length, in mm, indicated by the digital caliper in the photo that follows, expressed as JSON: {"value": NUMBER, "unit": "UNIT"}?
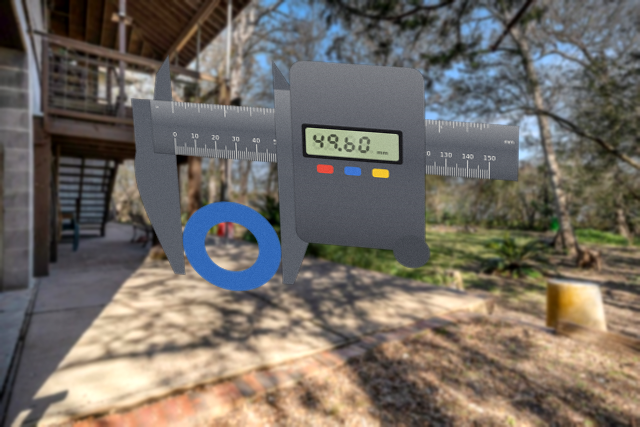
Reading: {"value": 49.60, "unit": "mm"}
